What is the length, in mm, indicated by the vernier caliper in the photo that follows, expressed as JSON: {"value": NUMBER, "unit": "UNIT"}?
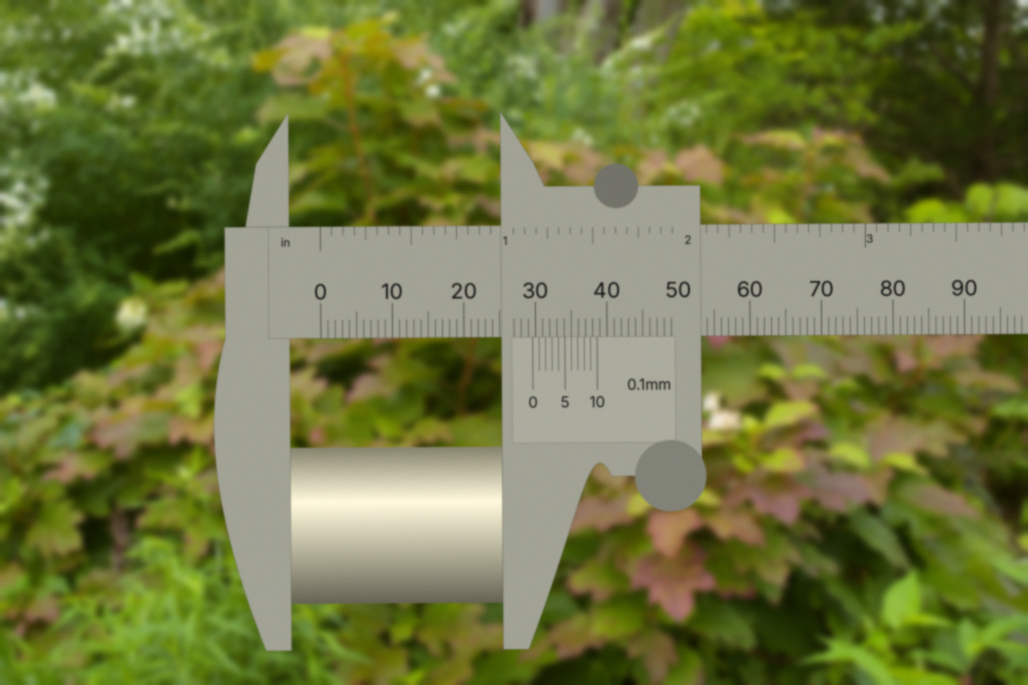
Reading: {"value": 29.6, "unit": "mm"}
